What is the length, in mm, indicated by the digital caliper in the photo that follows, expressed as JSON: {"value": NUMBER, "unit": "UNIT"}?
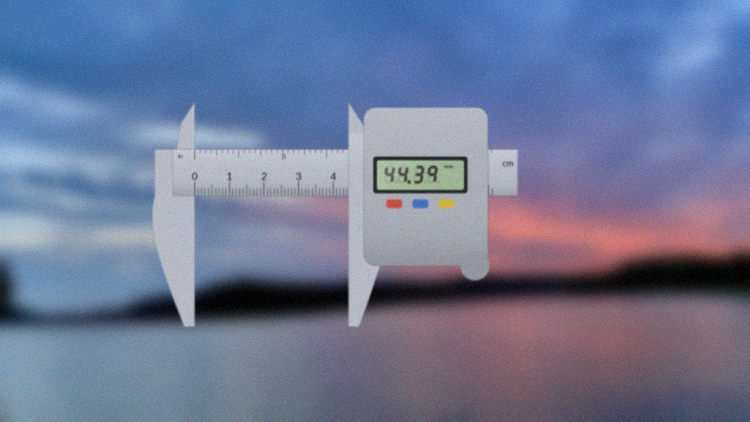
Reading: {"value": 44.39, "unit": "mm"}
